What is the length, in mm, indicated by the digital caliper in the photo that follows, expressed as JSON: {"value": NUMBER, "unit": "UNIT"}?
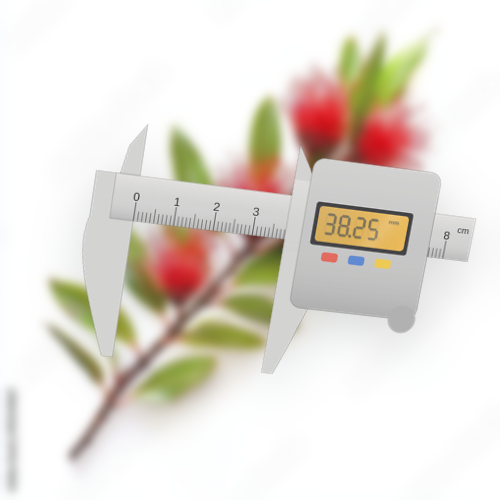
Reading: {"value": 38.25, "unit": "mm"}
